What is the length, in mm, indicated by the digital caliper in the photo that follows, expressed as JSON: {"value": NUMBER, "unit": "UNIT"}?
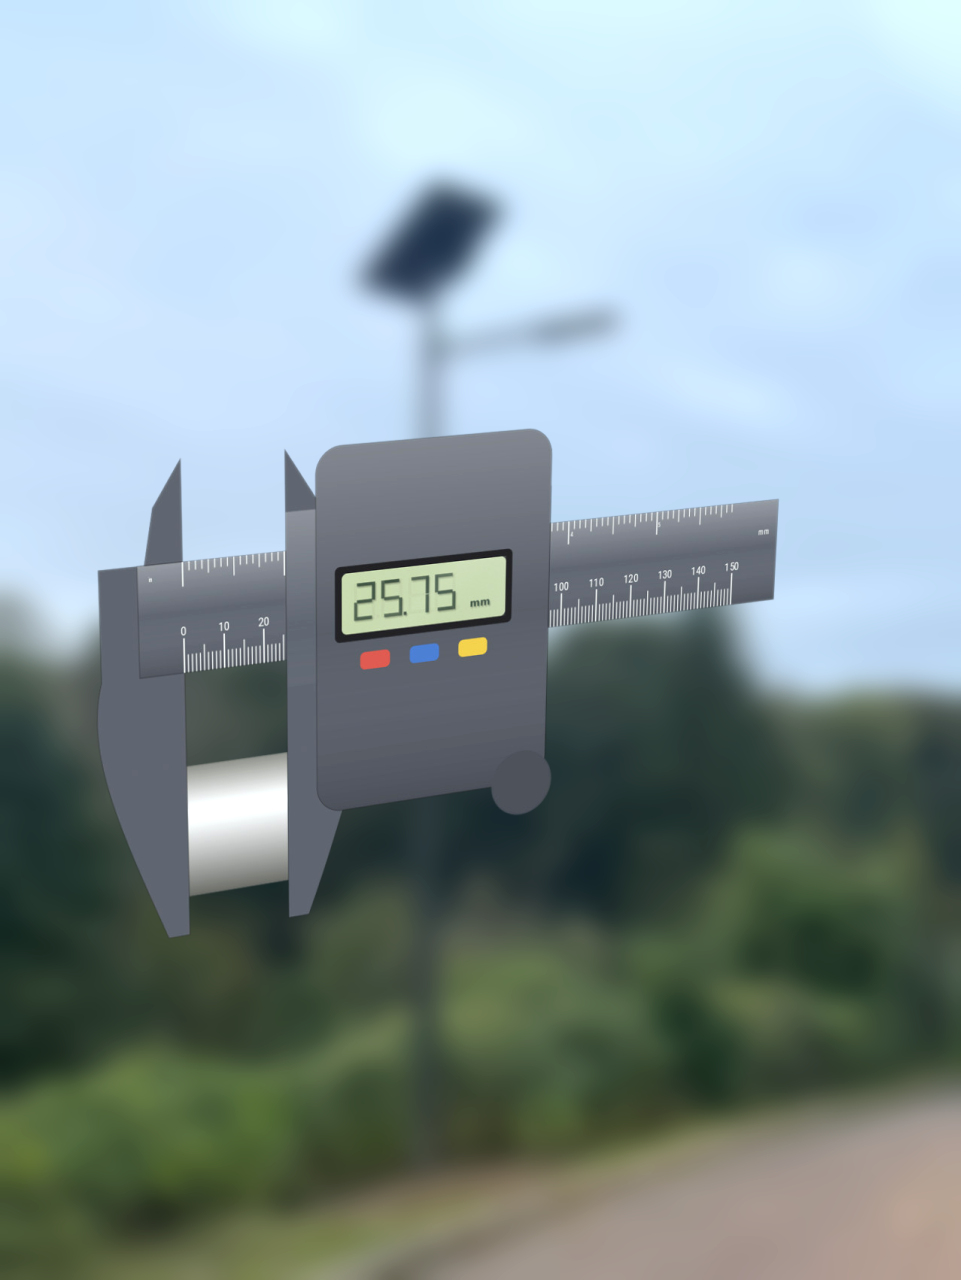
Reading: {"value": 25.75, "unit": "mm"}
